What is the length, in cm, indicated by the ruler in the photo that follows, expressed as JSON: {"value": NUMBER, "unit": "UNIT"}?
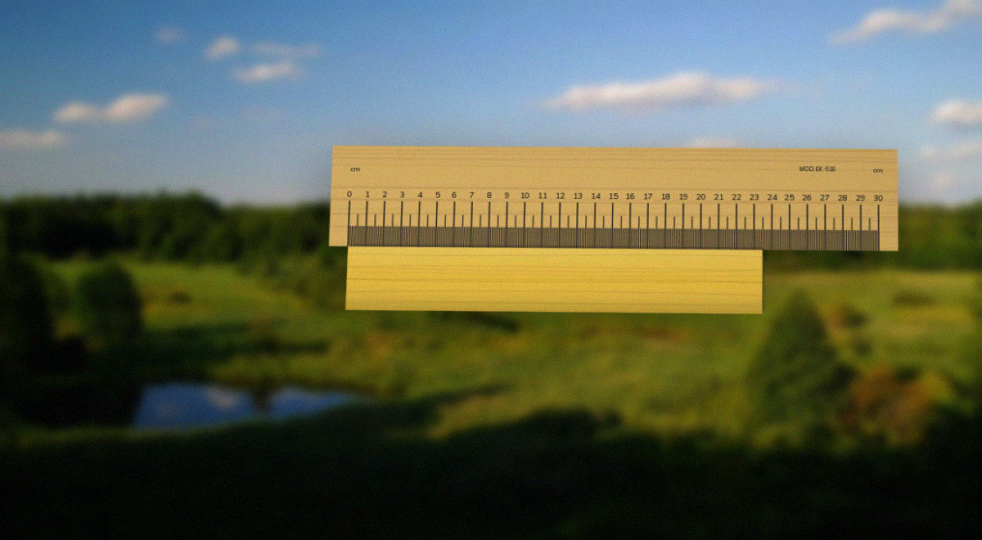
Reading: {"value": 23.5, "unit": "cm"}
